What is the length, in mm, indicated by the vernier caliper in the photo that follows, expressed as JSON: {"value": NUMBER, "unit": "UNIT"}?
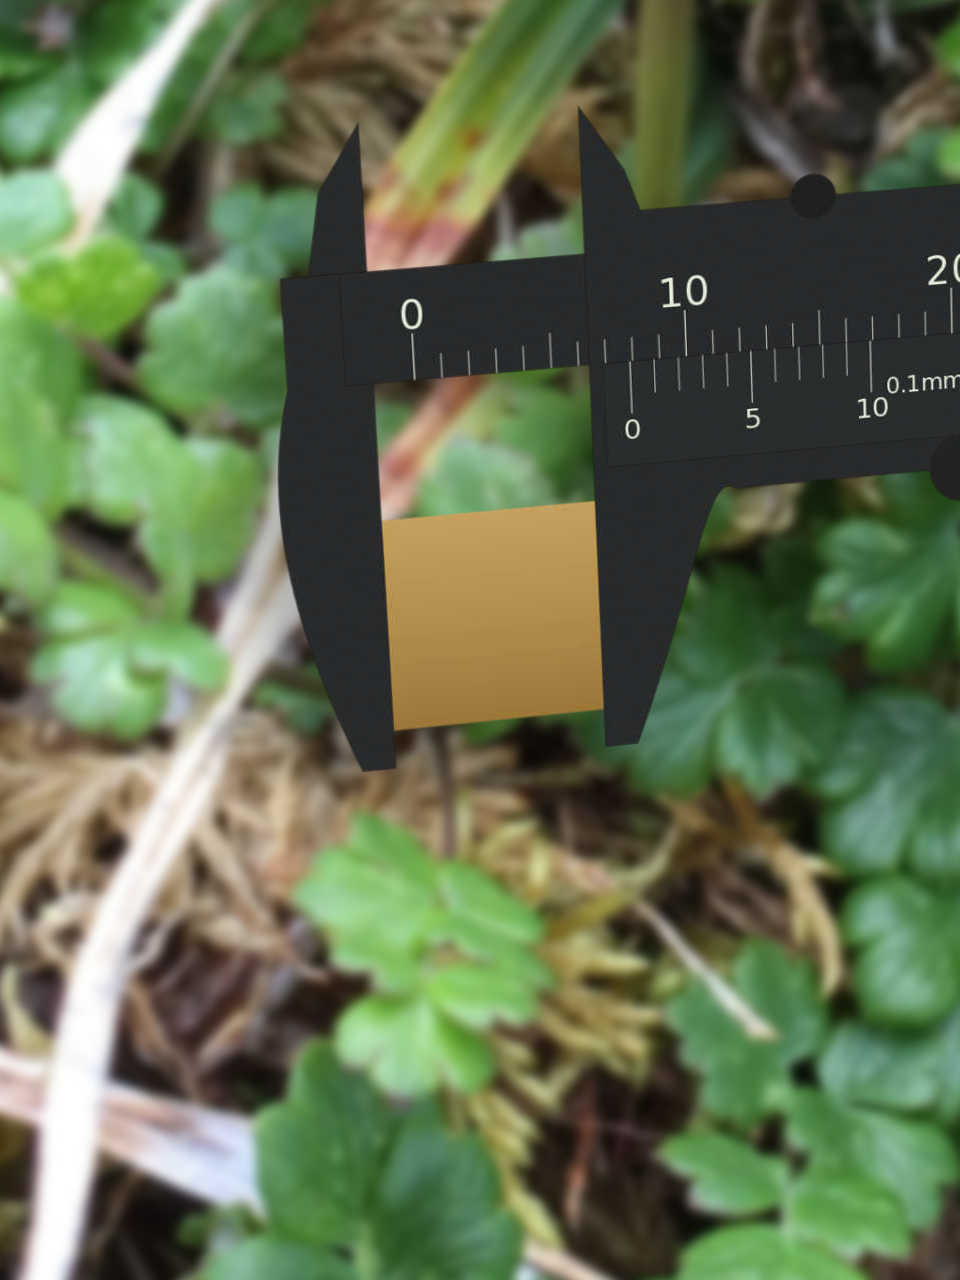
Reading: {"value": 7.9, "unit": "mm"}
